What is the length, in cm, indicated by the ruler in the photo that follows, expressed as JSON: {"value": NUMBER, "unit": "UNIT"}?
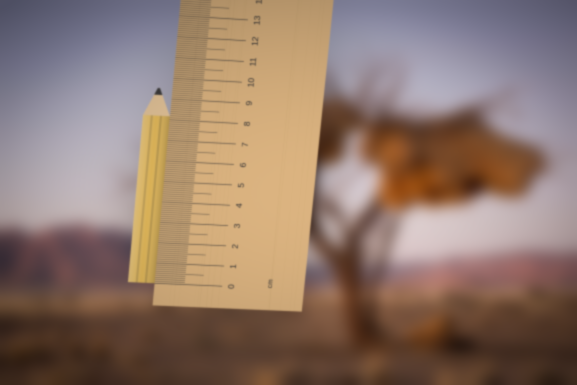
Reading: {"value": 9.5, "unit": "cm"}
